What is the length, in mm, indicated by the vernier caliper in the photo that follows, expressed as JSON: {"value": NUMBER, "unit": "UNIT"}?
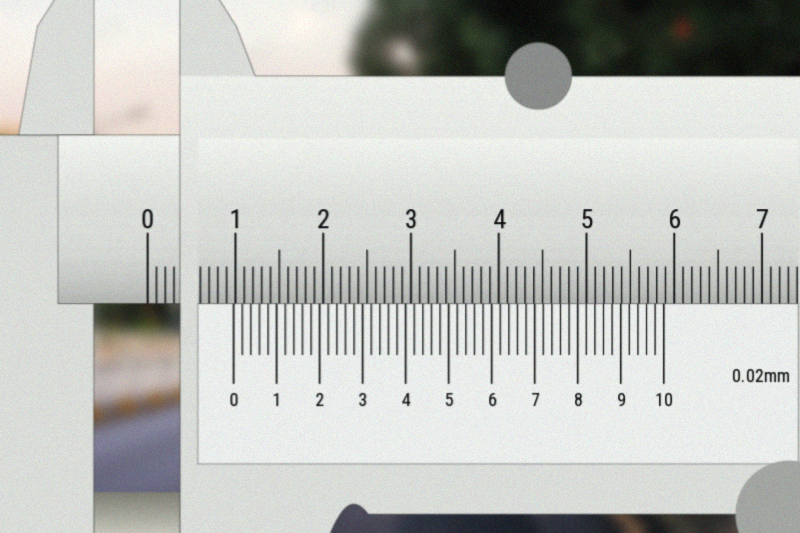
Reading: {"value": 9.8, "unit": "mm"}
